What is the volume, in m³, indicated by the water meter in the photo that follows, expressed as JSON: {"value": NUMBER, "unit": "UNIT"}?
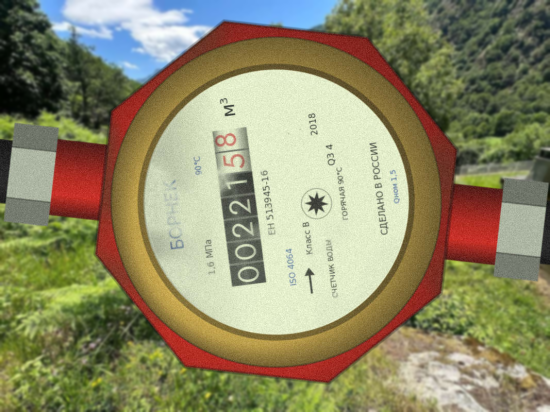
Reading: {"value": 221.58, "unit": "m³"}
